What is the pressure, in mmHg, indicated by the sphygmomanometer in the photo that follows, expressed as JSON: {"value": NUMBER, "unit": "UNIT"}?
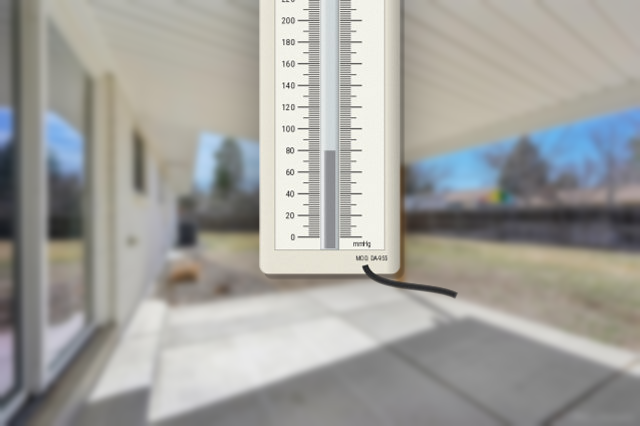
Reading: {"value": 80, "unit": "mmHg"}
